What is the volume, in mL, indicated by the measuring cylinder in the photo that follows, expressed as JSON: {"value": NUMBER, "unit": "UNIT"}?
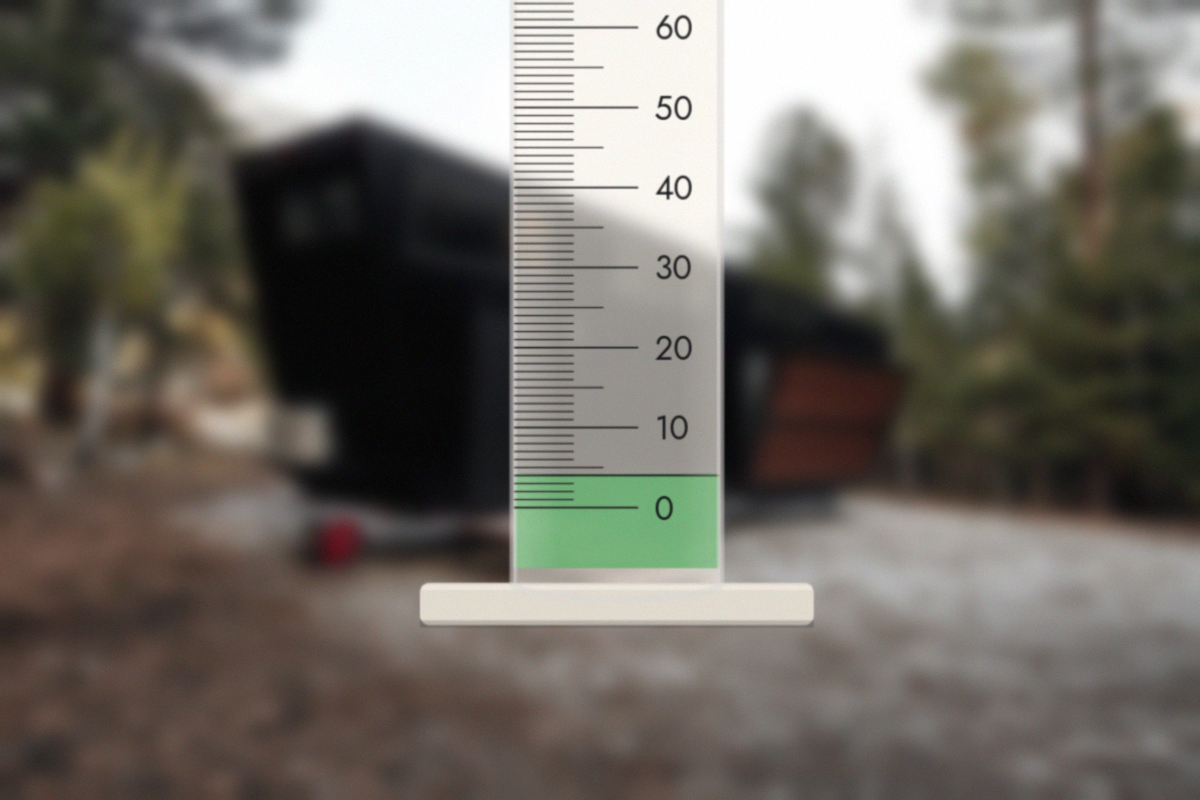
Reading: {"value": 4, "unit": "mL"}
